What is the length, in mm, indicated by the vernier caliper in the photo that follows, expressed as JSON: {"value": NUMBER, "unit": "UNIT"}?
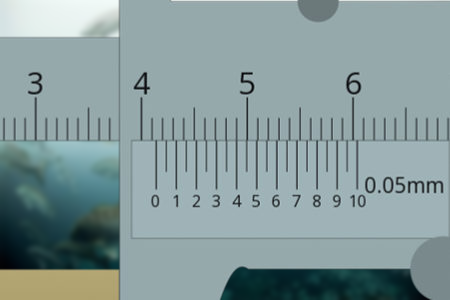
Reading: {"value": 41.4, "unit": "mm"}
